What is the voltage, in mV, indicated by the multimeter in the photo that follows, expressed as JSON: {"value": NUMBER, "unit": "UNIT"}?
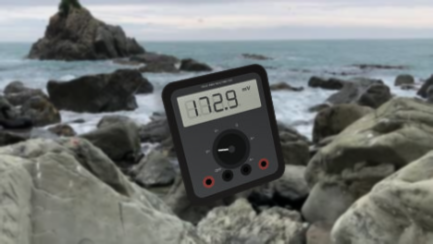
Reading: {"value": 172.9, "unit": "mV"}
